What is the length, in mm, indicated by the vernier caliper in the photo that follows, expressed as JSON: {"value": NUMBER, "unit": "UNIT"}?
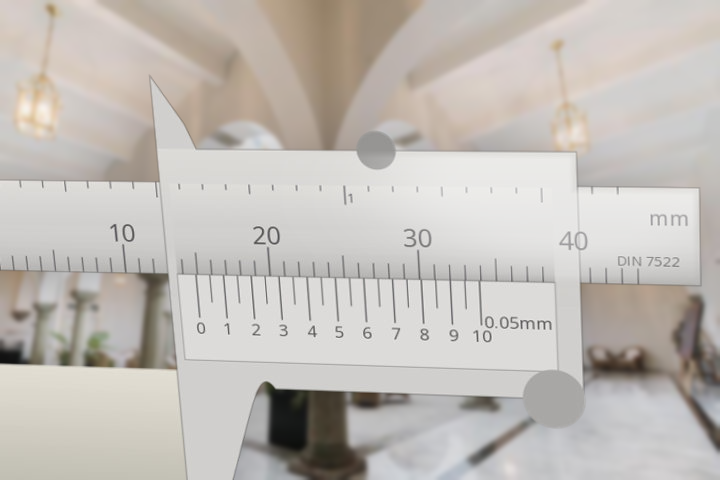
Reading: {"value": 14.9, "unit": "mm"}
